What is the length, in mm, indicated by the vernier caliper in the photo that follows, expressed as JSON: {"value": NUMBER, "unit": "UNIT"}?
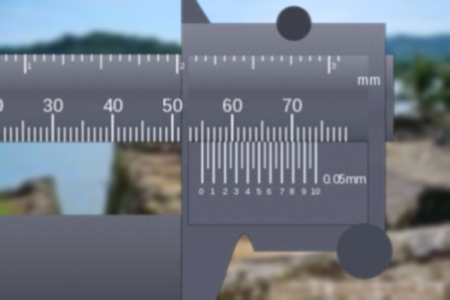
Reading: {"value": 55.0, "unit": "mm"}
